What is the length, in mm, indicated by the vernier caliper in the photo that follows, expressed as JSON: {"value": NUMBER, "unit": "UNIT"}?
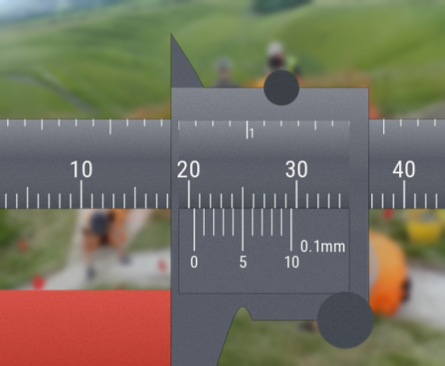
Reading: {"value": 20.5, "unit": "mm"}
